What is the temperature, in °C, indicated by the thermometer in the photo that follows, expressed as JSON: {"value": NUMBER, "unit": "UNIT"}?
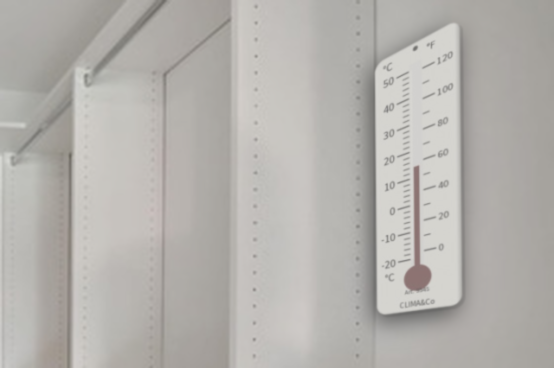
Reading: {"value": 14, "unit": "°C"}
